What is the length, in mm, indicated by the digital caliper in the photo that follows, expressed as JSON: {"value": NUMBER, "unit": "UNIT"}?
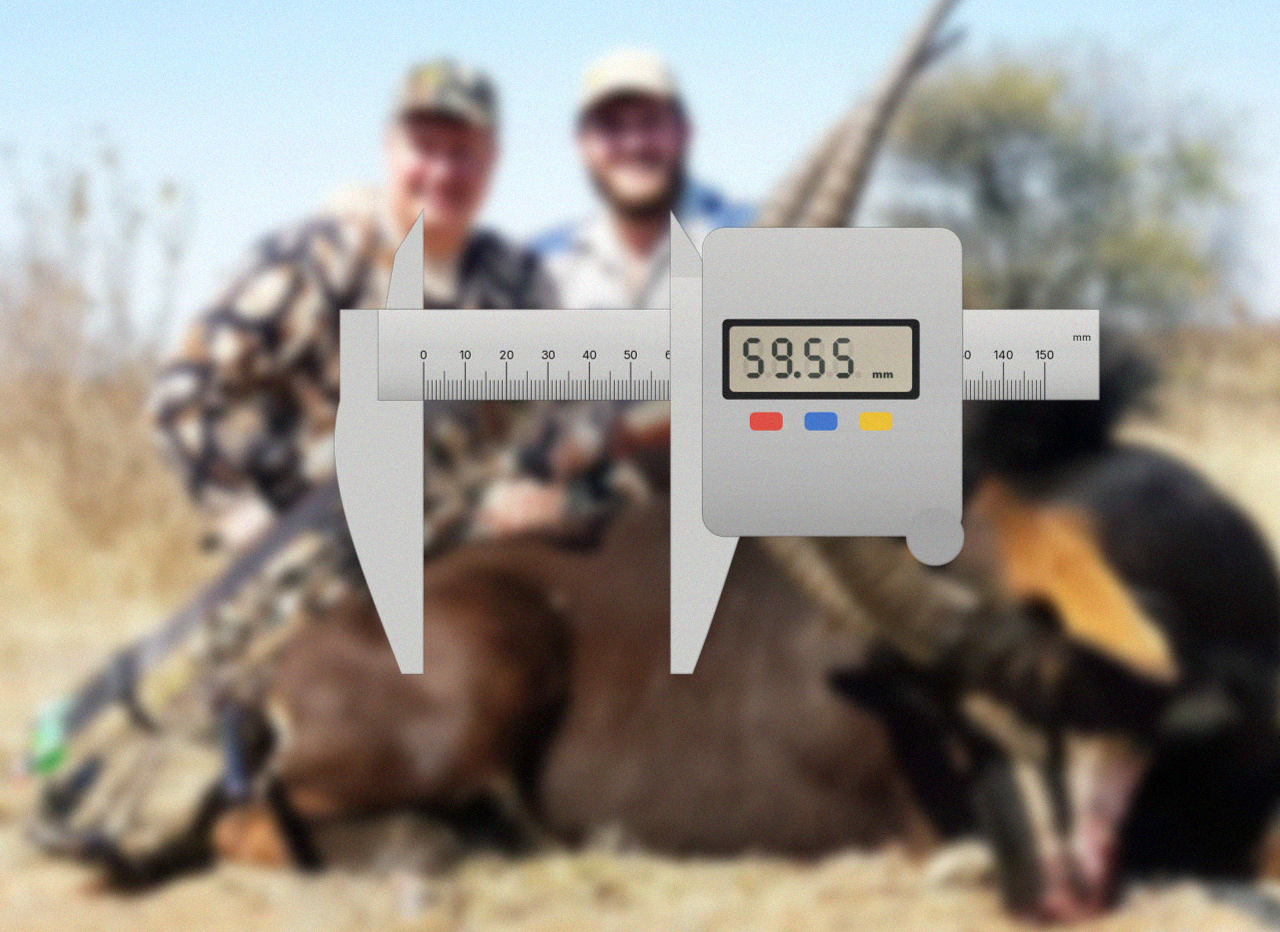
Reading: {"value": 59.55, "unit": "mm"}
